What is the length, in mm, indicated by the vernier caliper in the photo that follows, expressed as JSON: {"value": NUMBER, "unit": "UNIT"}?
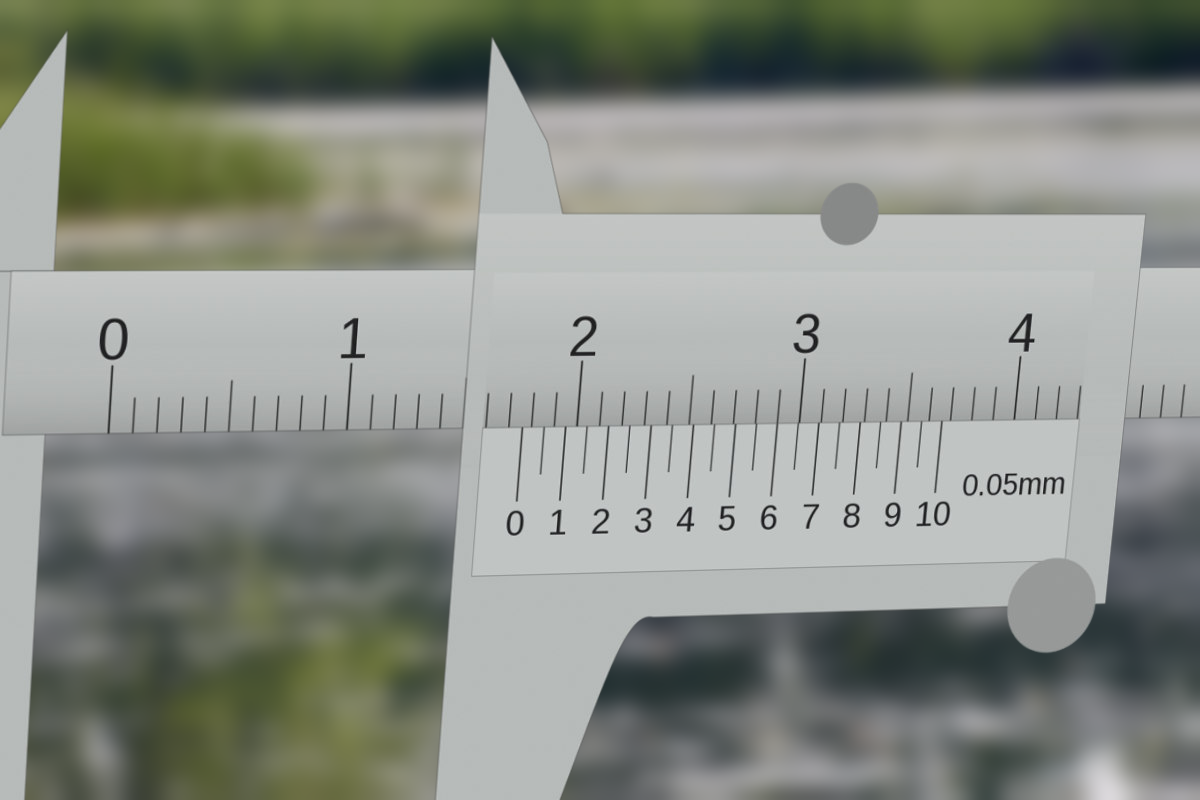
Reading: {"value": 17.6, "unit": "mm"}
